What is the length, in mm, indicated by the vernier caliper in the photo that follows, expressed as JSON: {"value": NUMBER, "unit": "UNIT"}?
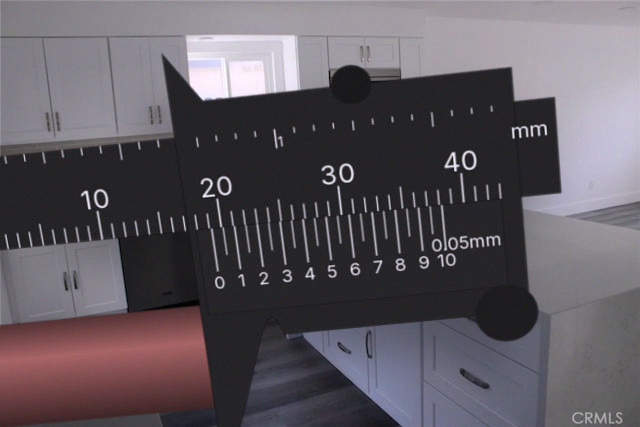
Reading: {"value": 19.2, "unit": "mm"}
